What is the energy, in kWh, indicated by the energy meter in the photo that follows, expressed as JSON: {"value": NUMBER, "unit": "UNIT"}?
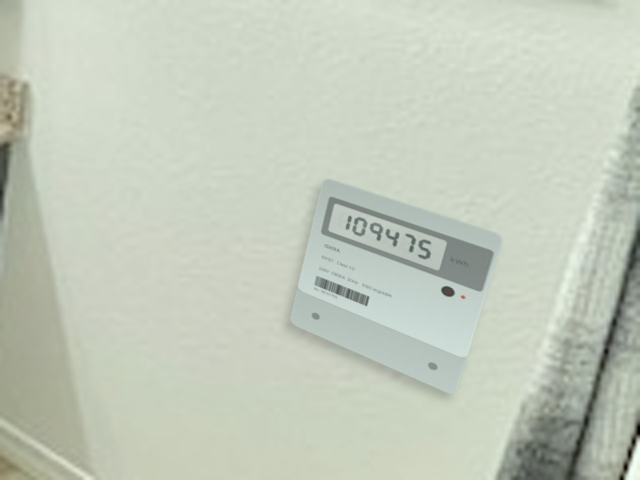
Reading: {"value": 109475, "unit": "kWh"}
